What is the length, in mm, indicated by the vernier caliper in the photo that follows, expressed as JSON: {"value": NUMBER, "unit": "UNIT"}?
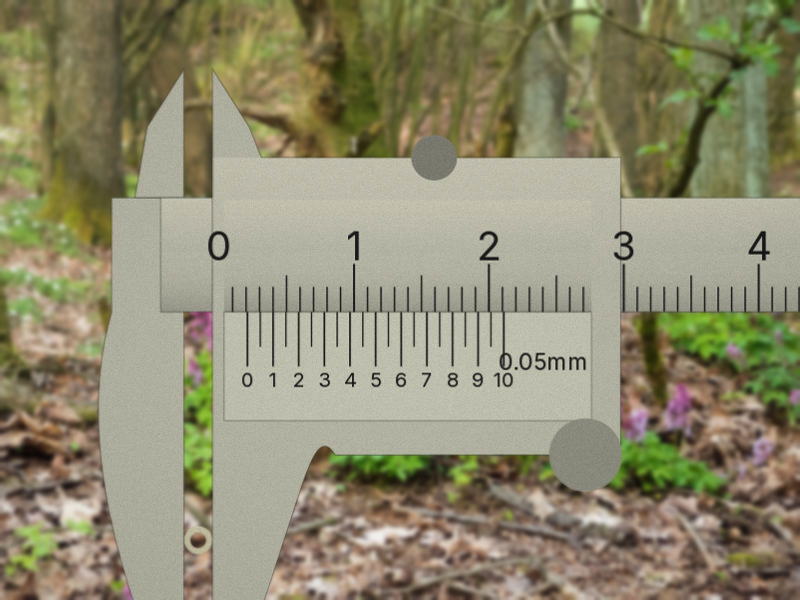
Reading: {"value": 2.1, "unit": "mm"}
